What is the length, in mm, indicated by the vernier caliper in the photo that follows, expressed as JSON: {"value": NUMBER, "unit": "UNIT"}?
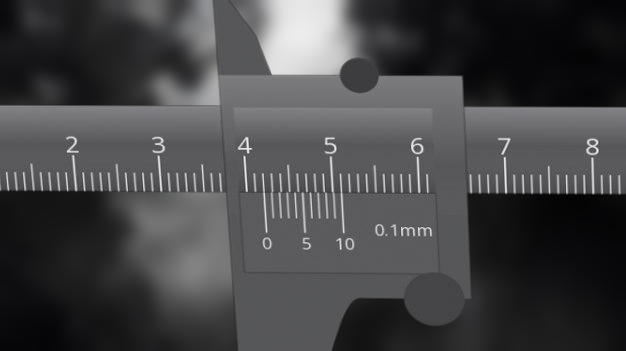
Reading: {"value": 42.0, "unit": "mm"}
